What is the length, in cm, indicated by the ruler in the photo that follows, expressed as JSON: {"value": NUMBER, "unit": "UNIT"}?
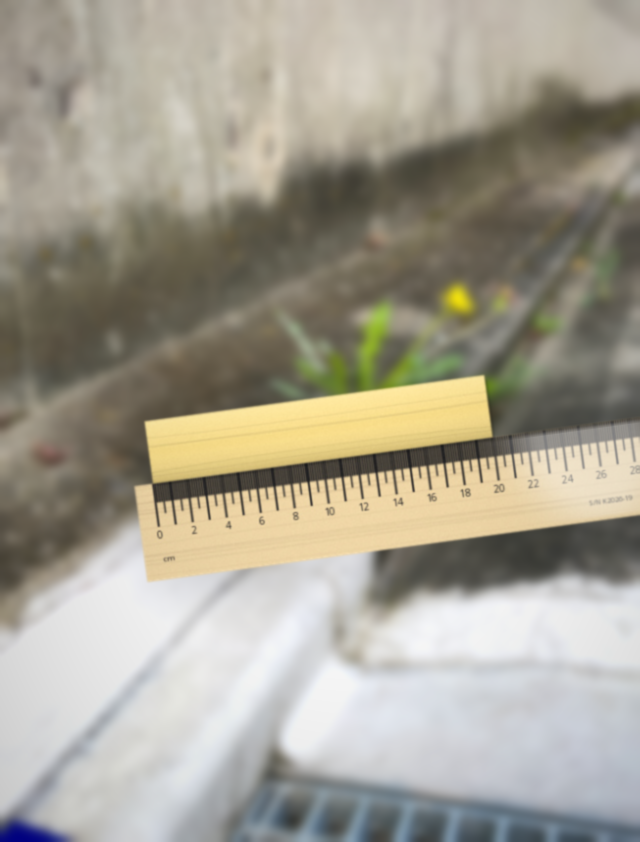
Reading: {"value": 20, "unit": "cm"}
